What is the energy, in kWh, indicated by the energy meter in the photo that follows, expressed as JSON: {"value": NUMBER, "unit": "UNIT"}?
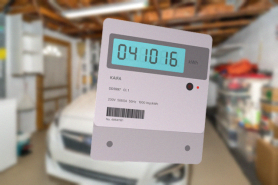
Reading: {"value": 41016, "unit": "kWh"}
